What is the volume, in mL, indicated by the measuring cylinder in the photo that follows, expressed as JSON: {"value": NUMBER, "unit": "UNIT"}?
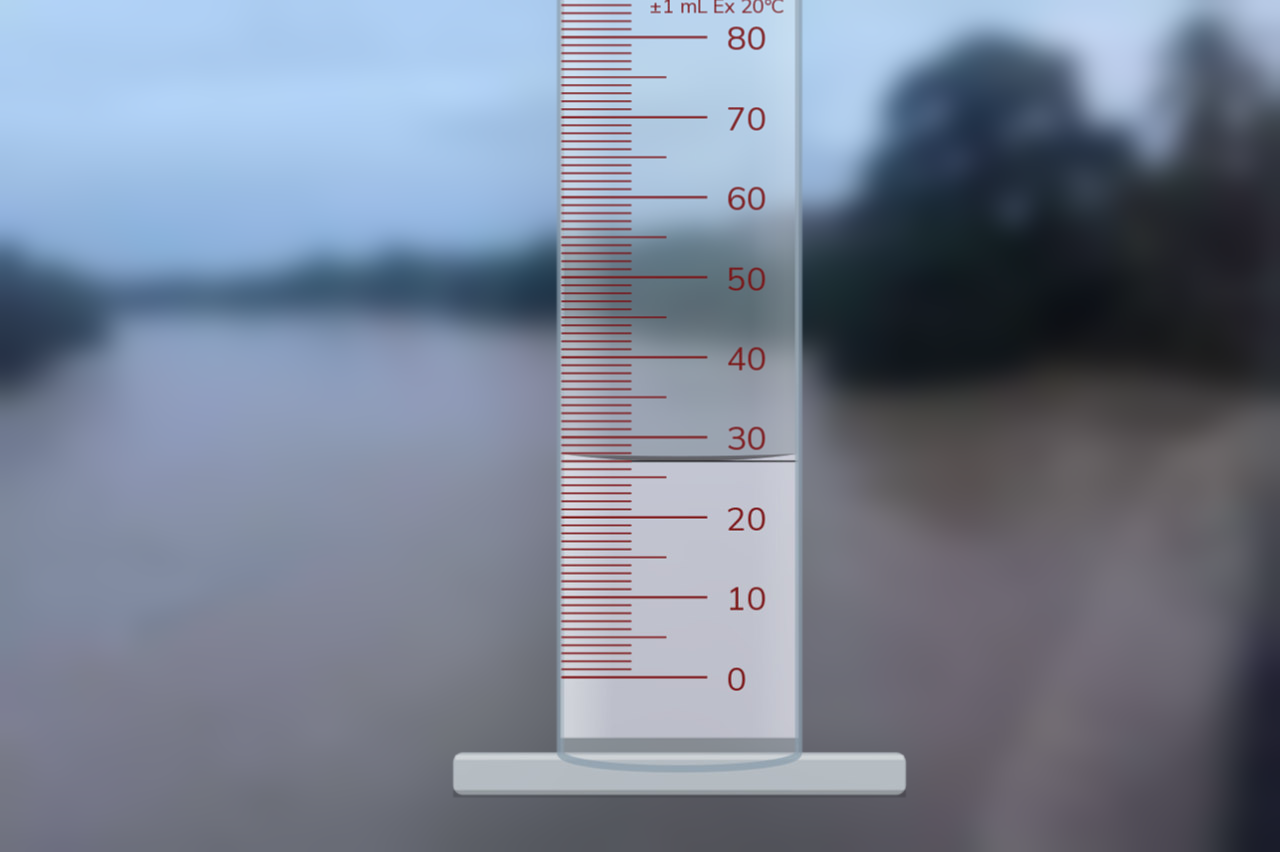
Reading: {"value": 27, "unit": "mL"}
